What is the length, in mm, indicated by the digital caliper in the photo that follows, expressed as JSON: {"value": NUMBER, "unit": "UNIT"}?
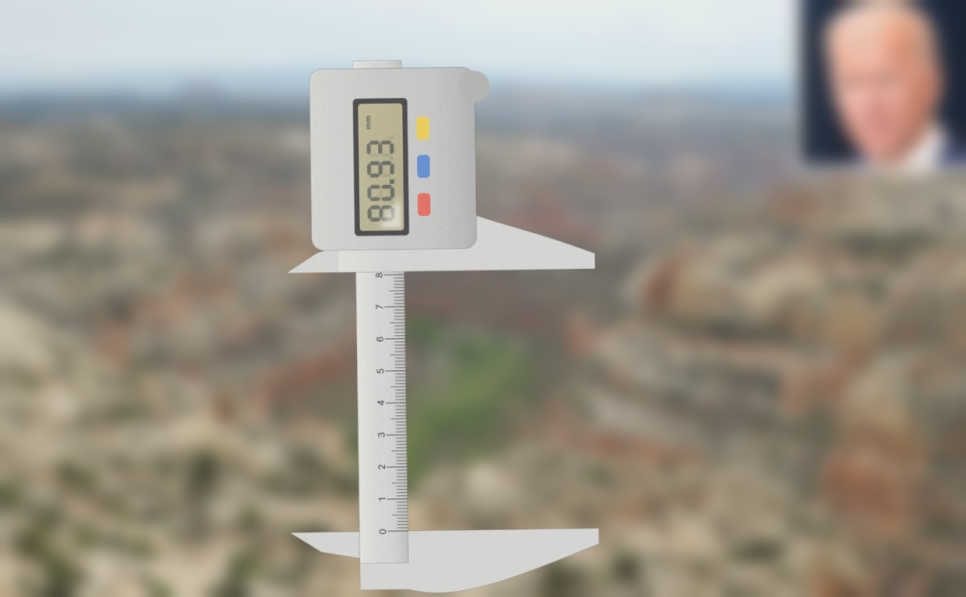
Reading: {"value": 80.93, "unit": "mm"}
